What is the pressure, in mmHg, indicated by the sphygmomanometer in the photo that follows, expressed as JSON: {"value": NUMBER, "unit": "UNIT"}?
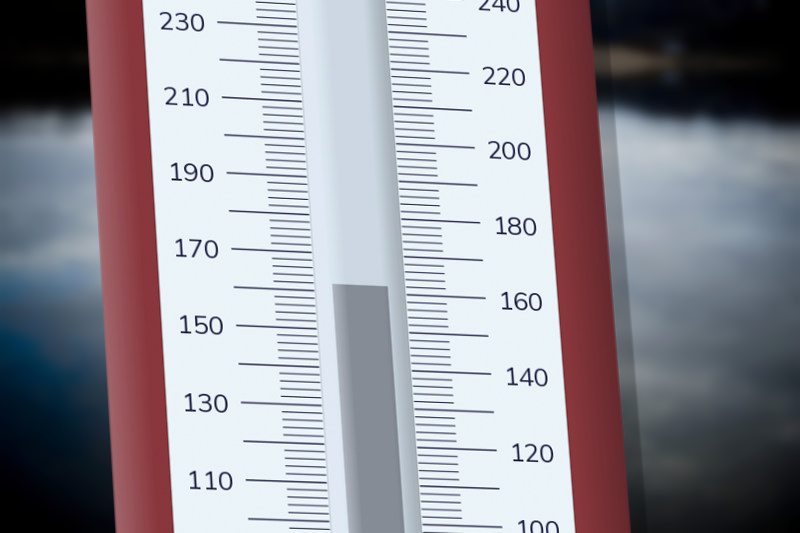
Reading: {"value": 162, "unit": "mmHg"}
